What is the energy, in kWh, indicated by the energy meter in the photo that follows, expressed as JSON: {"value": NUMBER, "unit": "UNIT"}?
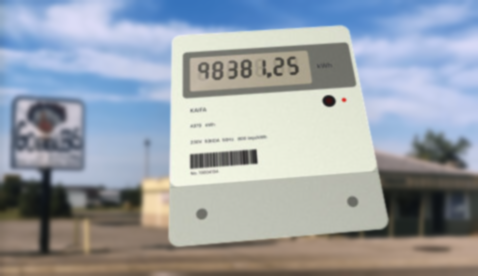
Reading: {"value": 98381.25, "unit": "kWh"}
